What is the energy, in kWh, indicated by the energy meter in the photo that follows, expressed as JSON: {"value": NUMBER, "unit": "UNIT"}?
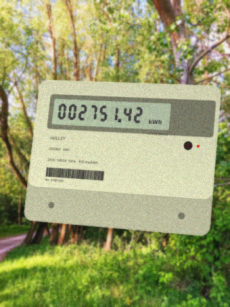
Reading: {"value": 2751.42, "unit": "kWh"}
